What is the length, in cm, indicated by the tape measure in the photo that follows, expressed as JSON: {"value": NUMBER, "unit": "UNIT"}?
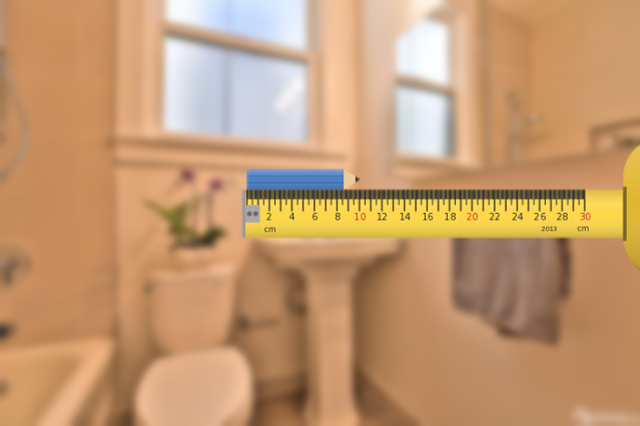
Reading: {"value": 10, "unit": "cm"}
